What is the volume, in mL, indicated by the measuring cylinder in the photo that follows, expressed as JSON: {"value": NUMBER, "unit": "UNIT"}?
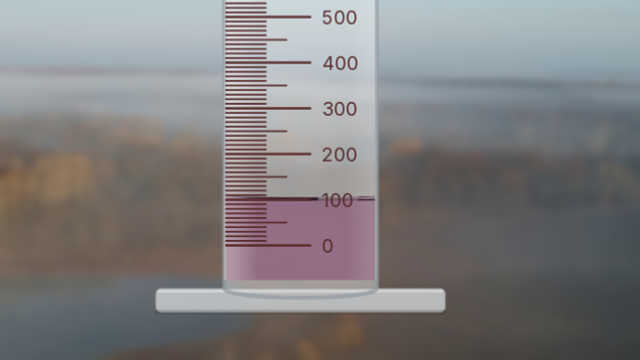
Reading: {"value": 100, "unit": "mL"}
